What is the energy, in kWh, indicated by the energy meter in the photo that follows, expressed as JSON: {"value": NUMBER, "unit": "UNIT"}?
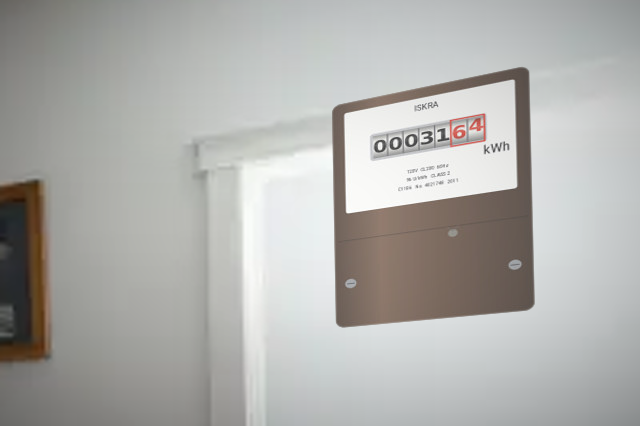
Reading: {"value": 31.64, "unit": "kWh"}
